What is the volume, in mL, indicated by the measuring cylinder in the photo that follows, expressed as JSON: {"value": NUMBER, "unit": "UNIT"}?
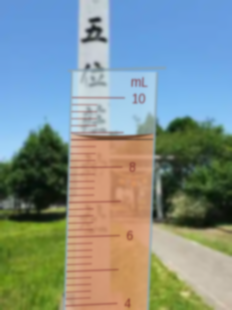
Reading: {"value": 8.8, "unit": "mL"}
